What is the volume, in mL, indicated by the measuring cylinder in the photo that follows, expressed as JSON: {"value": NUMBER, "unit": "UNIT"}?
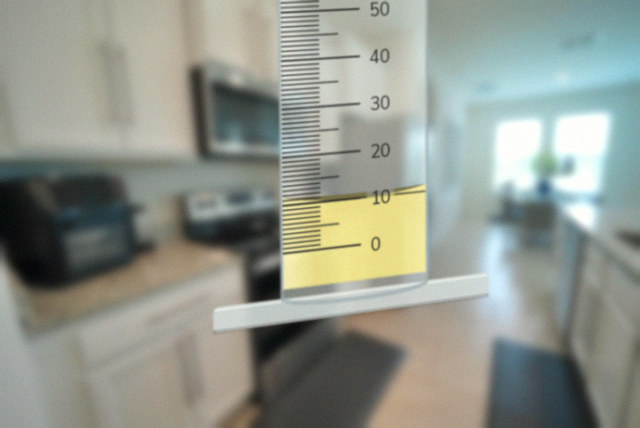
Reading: {"value": 10, "unit": "mL"}
